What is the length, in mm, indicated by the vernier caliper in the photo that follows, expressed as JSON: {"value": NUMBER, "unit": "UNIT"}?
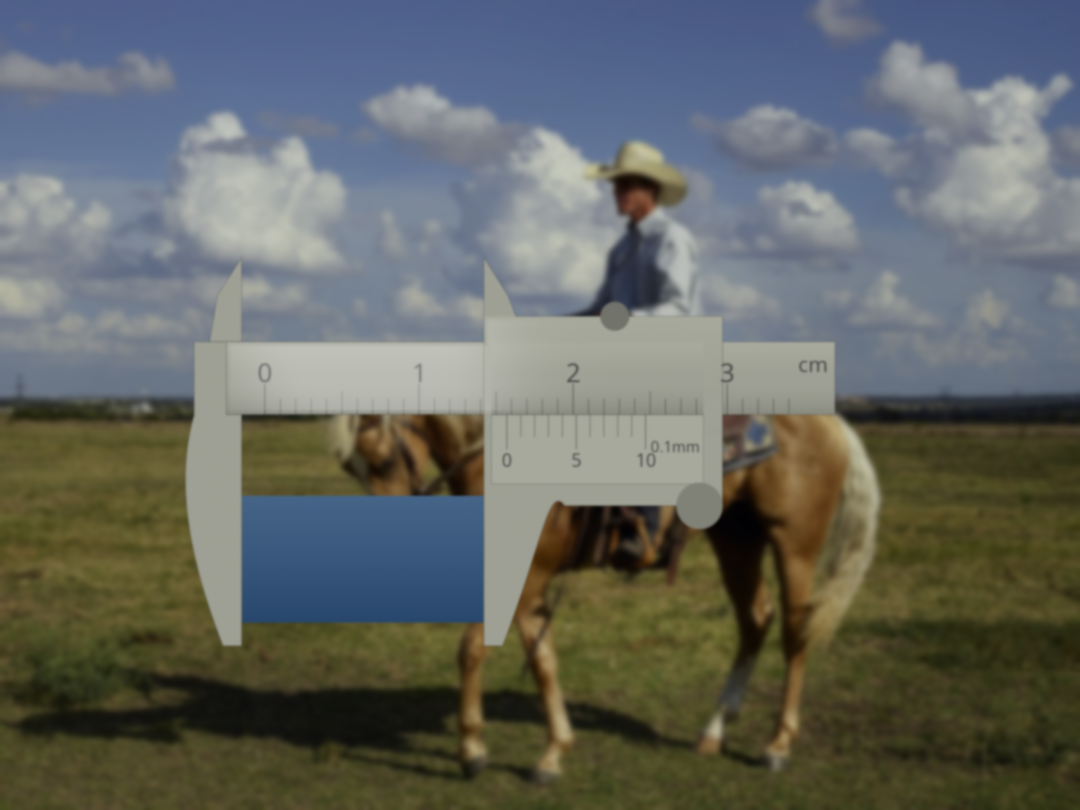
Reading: {"value": 15.7, "unit": "mm"}
